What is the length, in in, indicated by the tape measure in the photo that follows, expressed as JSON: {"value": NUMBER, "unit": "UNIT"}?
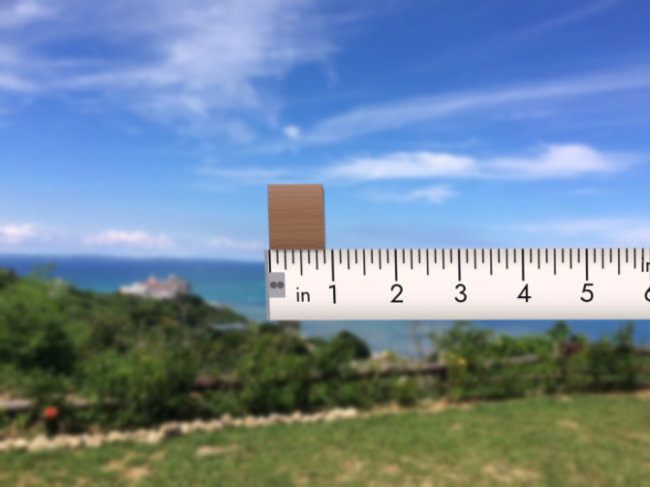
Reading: {"value": 0.875, "unit": "in"}
